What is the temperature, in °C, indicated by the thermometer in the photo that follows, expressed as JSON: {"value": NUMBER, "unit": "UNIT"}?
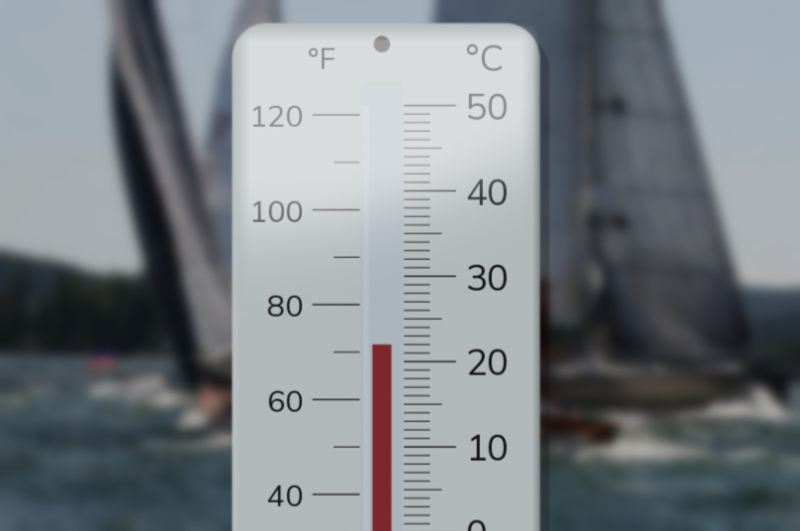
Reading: {"value": 22, "unit": "°C"}
